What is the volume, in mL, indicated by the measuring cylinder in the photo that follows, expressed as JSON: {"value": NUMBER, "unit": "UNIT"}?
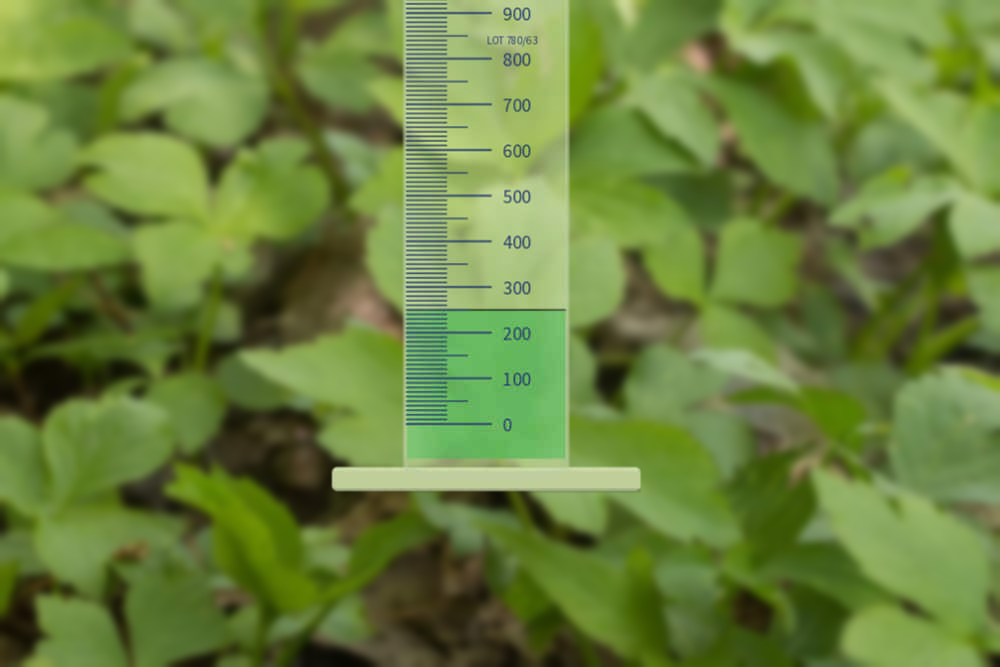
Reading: {"value": 250, "unit": "mL"}
